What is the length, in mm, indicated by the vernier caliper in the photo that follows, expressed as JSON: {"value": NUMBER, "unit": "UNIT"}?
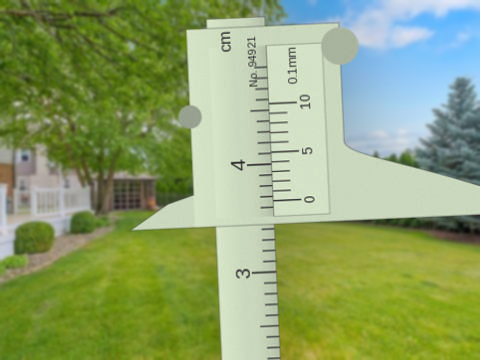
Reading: {"value": 36.6, "unit": "mm"}
